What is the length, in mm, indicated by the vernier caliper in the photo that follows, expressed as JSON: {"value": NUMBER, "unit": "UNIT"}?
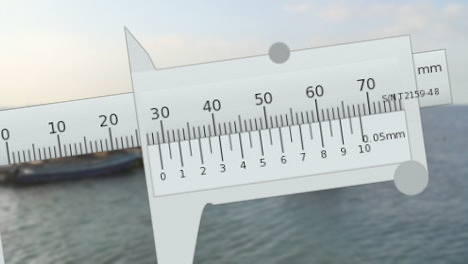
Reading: {"value": 29.0, "unit": "mm"}
